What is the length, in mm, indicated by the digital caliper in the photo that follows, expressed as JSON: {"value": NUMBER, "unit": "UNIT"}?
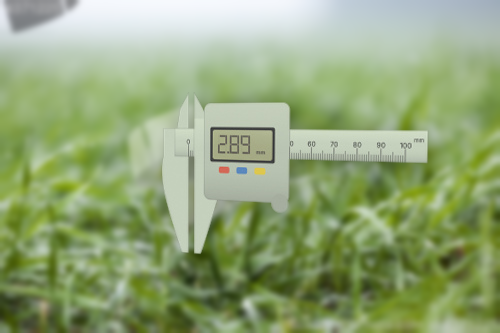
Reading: {"value": 2.89, "unit": "mm"}
